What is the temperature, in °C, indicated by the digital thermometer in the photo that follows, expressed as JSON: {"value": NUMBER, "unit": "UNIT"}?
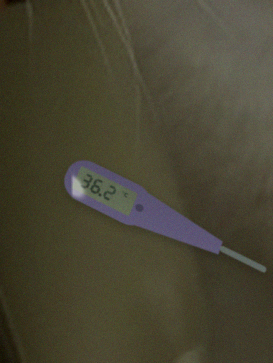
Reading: {"value": 36.2, "unit": "°C"}
